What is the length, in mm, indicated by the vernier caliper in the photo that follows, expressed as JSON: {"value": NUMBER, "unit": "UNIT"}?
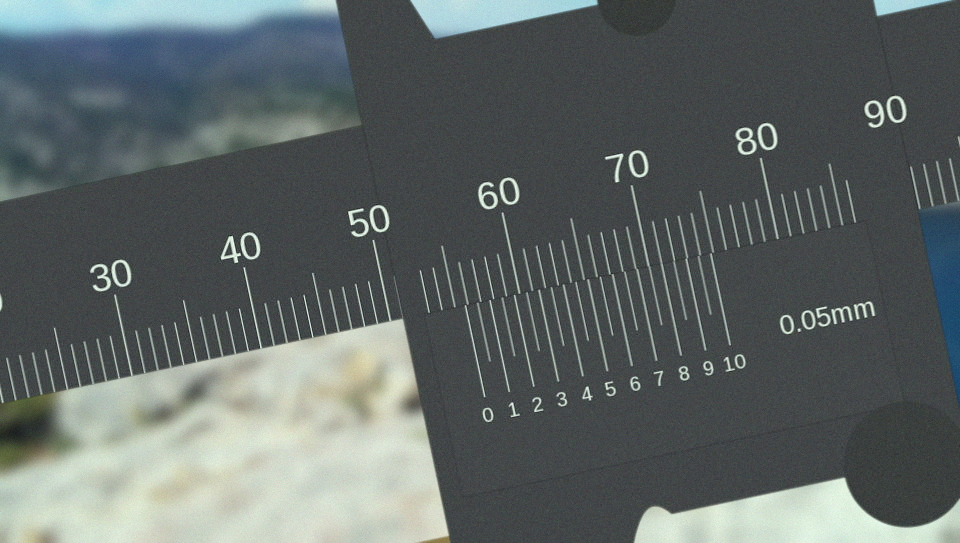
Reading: {"value": 55.8, "unit": "mm"}
